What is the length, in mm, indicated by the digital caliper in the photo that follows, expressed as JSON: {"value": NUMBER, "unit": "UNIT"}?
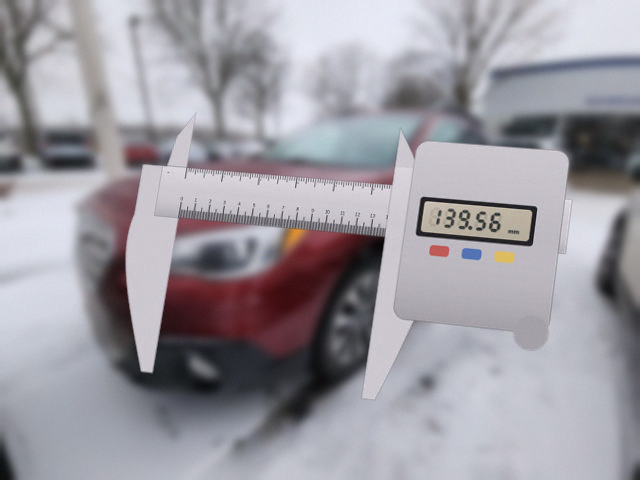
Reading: {"value": 139.56, "unit": "mm"}
